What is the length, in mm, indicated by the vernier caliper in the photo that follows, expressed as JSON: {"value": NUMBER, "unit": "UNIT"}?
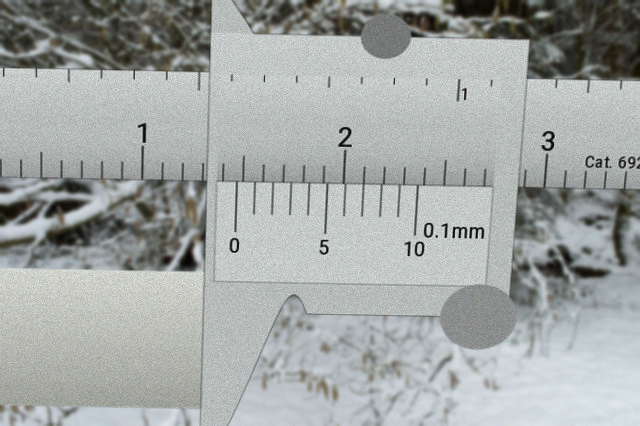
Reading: {"value": 14.7, "unit": "mm"}
